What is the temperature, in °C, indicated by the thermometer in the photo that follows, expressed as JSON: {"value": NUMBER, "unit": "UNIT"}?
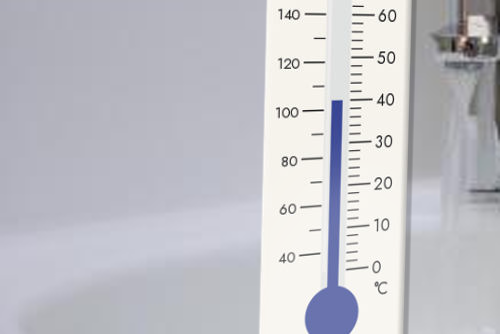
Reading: {"value": 40, "unit": "°C"}
